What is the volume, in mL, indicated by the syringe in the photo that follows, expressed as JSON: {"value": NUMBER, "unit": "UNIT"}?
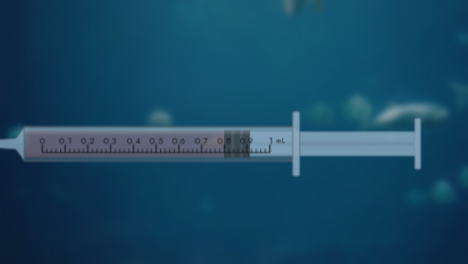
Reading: {"value": 0.8, "unit": "mL"}
